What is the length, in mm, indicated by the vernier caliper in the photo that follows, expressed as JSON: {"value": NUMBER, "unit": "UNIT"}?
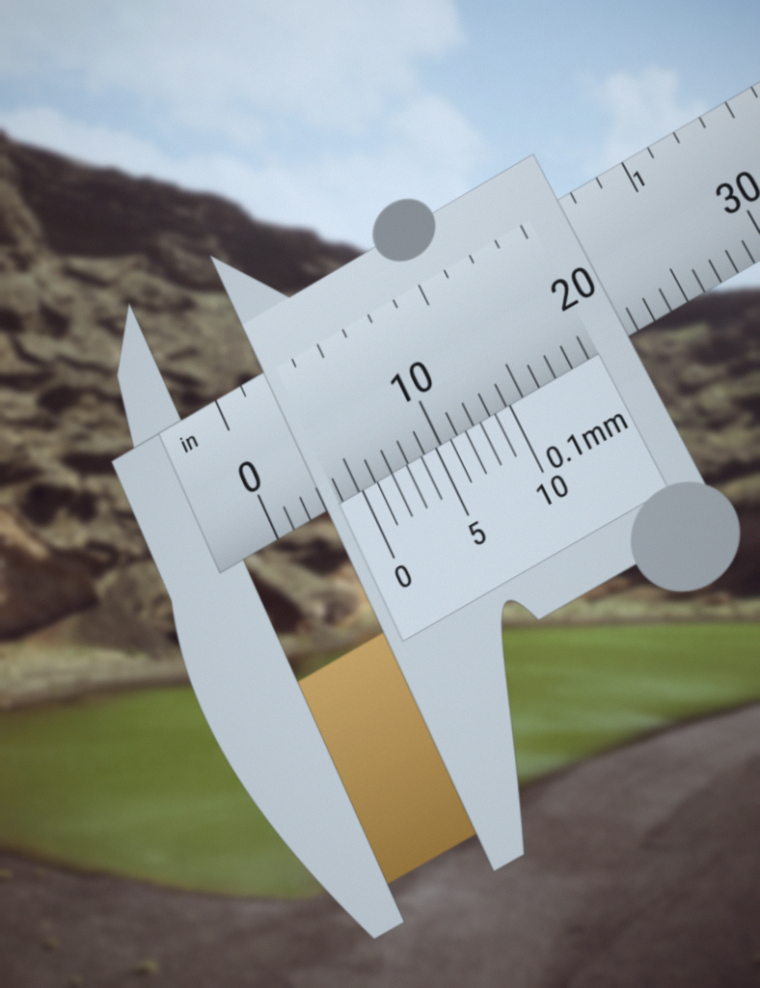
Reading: {"value": 5.2, "unit": "mm"}
